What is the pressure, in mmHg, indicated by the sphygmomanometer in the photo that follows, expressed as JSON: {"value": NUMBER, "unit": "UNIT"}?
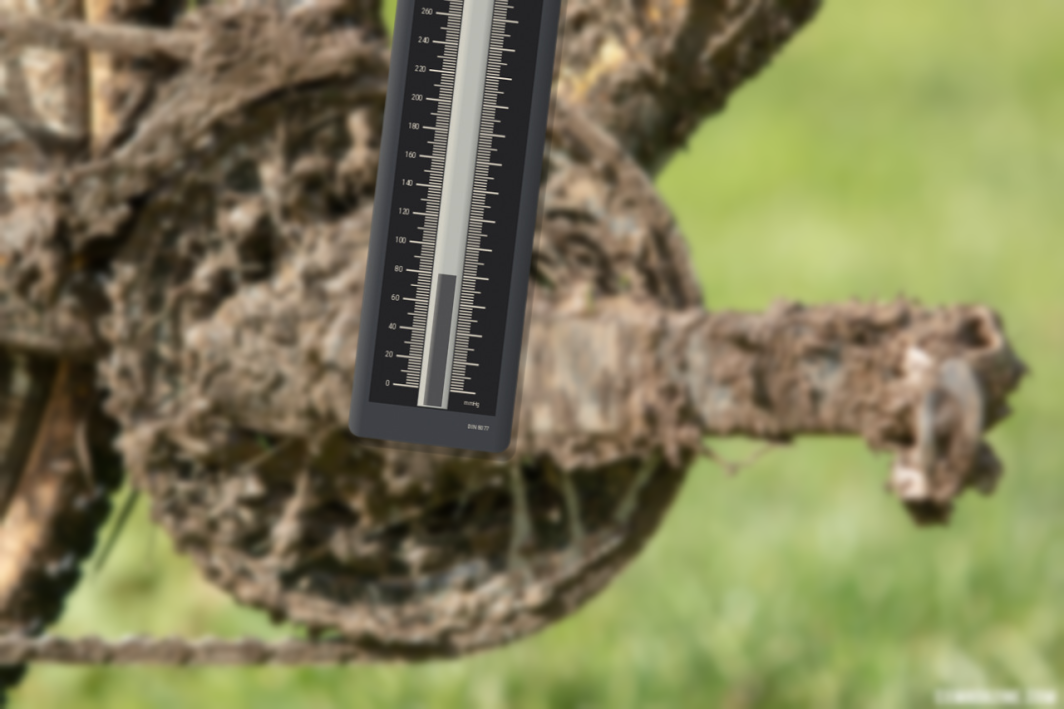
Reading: {"value": 80, "unit": "mmHg"}
